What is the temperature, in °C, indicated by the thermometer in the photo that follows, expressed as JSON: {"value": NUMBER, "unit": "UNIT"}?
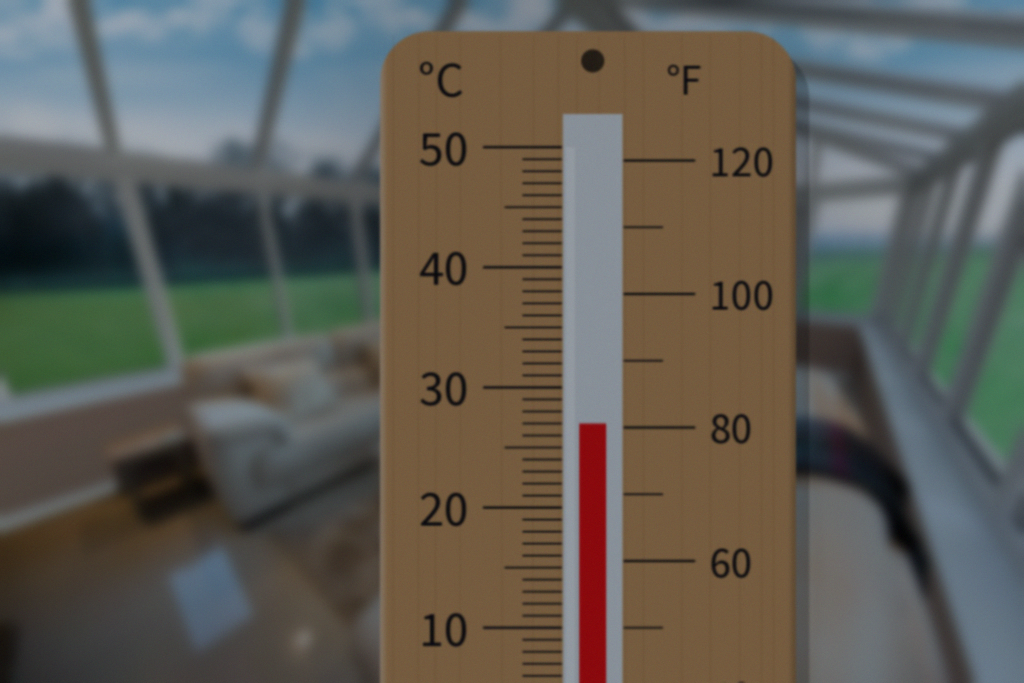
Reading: {"value": 27, "unit": "°C"}
